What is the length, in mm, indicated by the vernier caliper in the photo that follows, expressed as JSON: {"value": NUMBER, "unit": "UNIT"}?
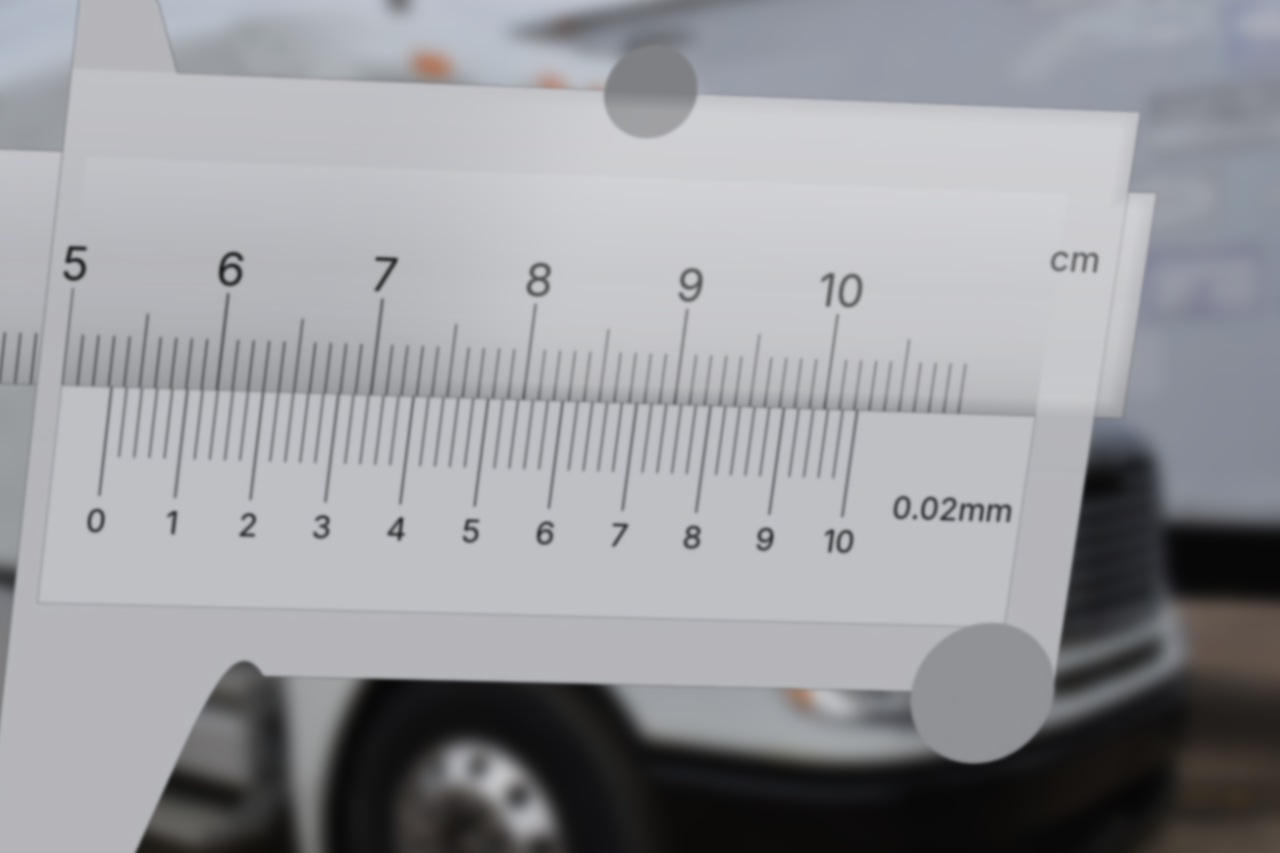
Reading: {"value": 53.2, "unit": "mm"}
